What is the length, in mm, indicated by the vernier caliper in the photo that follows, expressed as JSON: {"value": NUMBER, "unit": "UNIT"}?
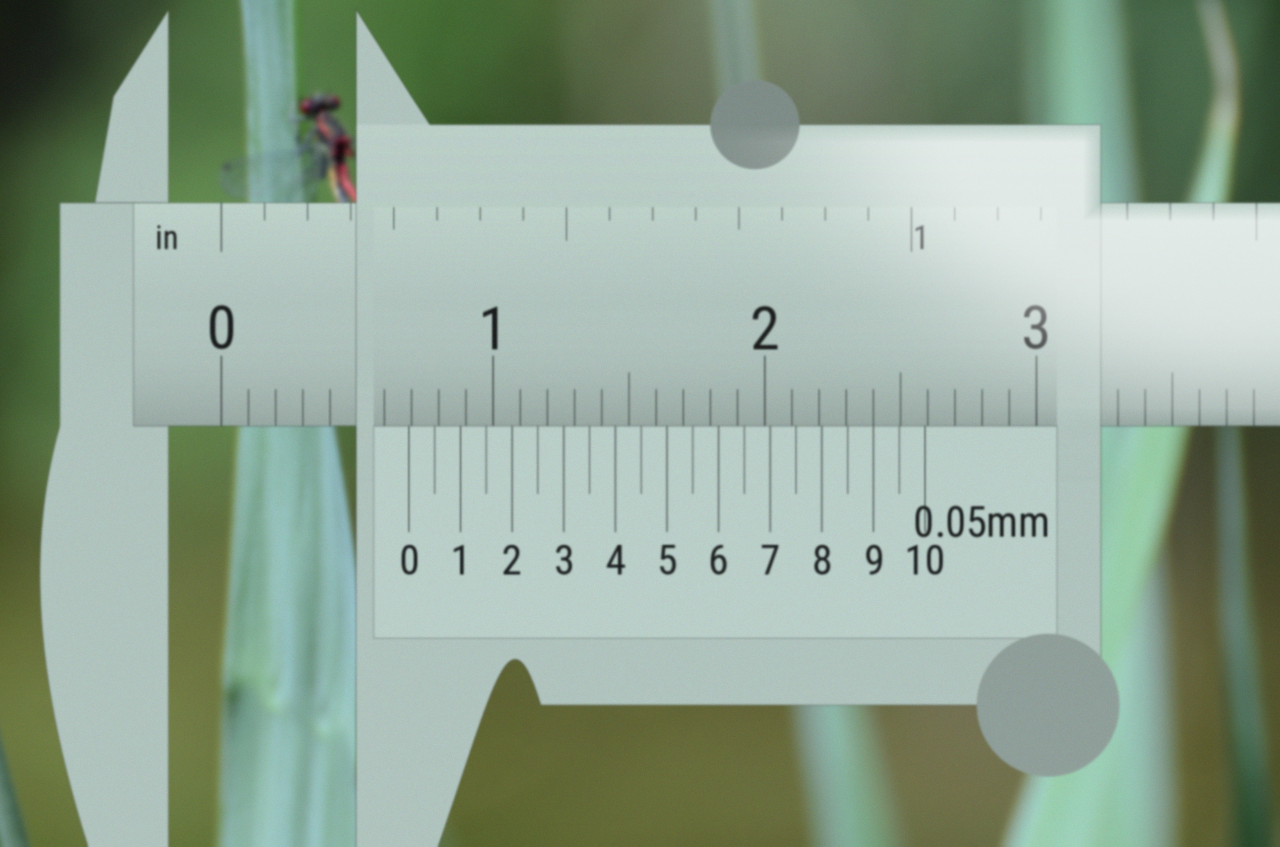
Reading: {"value": 6.9, "unit": "mm"}
